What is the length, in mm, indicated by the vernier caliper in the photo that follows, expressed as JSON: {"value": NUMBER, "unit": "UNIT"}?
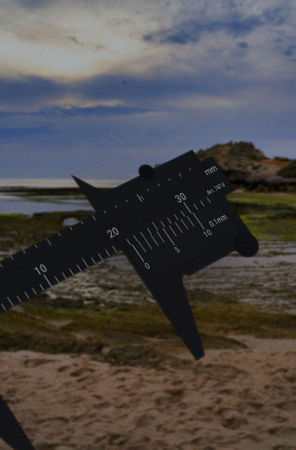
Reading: {"value": 21.2, "unit": "mm"}
